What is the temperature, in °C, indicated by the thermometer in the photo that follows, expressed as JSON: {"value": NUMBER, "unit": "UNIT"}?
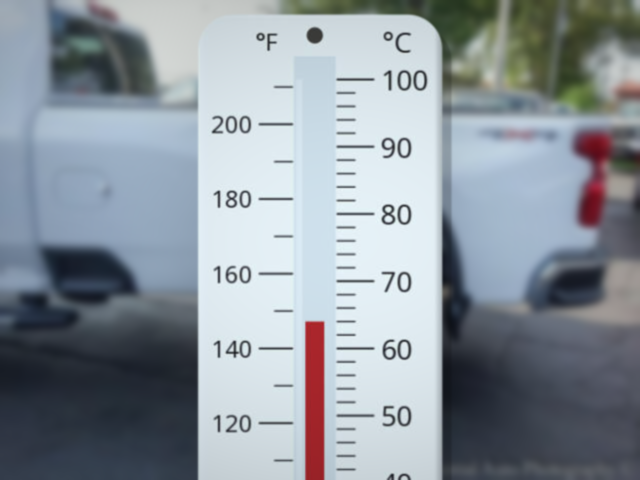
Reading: {"value": 64, "unit": "°C"}
